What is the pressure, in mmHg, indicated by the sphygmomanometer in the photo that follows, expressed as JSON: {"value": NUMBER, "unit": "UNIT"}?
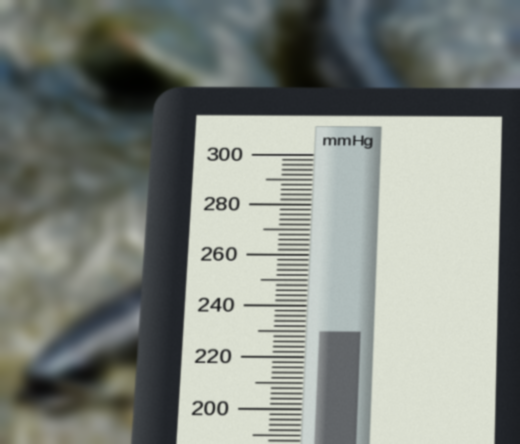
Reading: {"value": 230, "unit": "mmHg"}
